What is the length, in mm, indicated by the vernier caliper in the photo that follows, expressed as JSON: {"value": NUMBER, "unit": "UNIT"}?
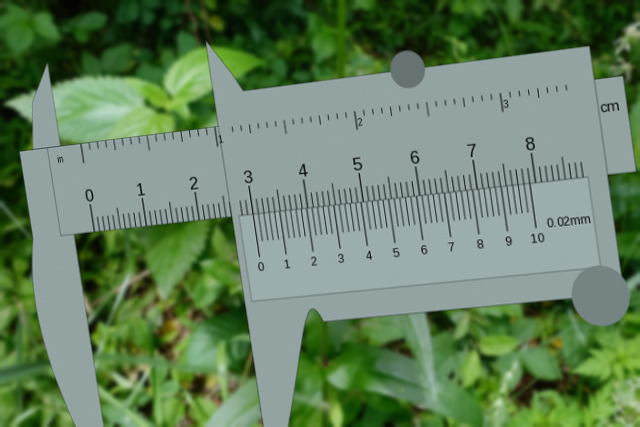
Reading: {"value": 30.0, "unit": "mm"}
